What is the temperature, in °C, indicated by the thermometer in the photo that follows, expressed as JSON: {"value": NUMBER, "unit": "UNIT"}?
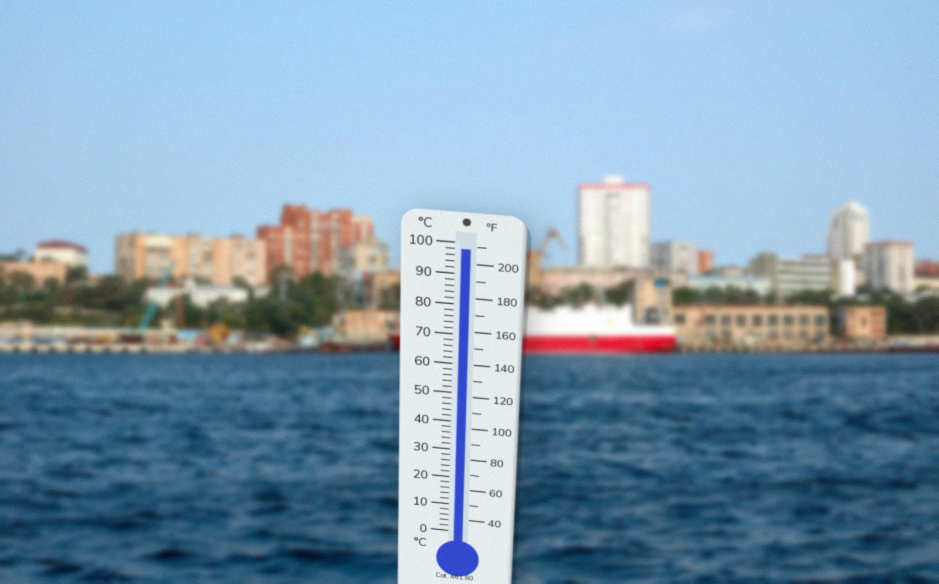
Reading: {"value": 98, "unit": "°C"}
